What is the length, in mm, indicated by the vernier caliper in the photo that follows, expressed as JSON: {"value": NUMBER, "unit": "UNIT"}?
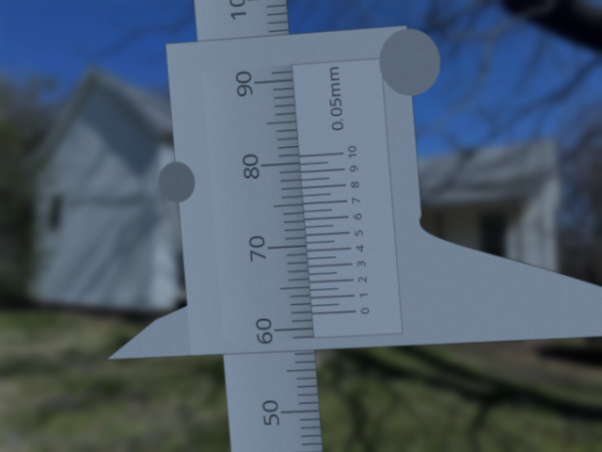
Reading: {"value": 61.8, "unit": "mm"}
